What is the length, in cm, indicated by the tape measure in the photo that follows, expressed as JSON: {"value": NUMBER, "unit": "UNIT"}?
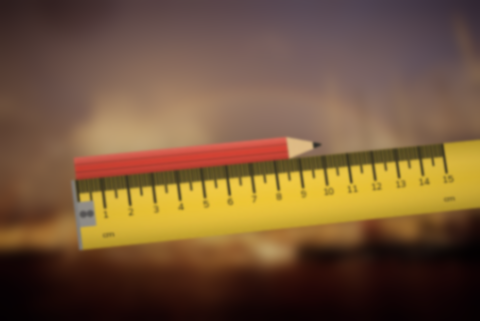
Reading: {"value": 10, "unit": "cm"}
